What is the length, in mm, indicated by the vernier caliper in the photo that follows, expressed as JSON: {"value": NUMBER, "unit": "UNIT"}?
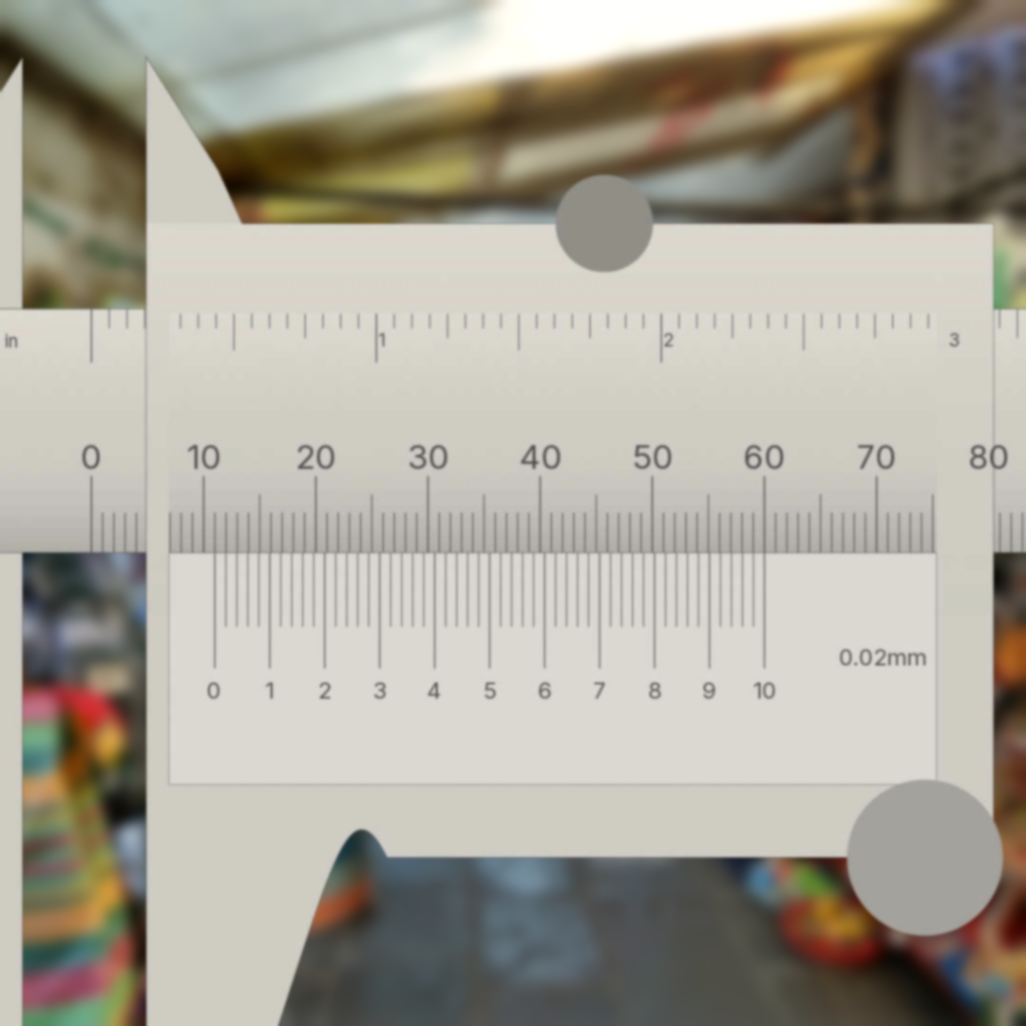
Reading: {"value": 11.0, "unit": "mm"}
